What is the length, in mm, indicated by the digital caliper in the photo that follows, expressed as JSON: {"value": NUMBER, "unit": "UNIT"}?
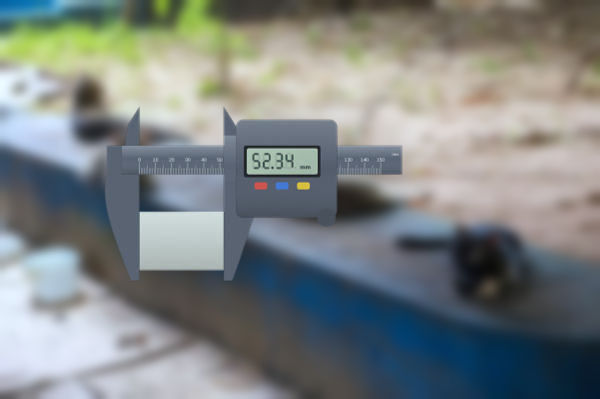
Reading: {"value": 52.34, "unit": "mm"}
